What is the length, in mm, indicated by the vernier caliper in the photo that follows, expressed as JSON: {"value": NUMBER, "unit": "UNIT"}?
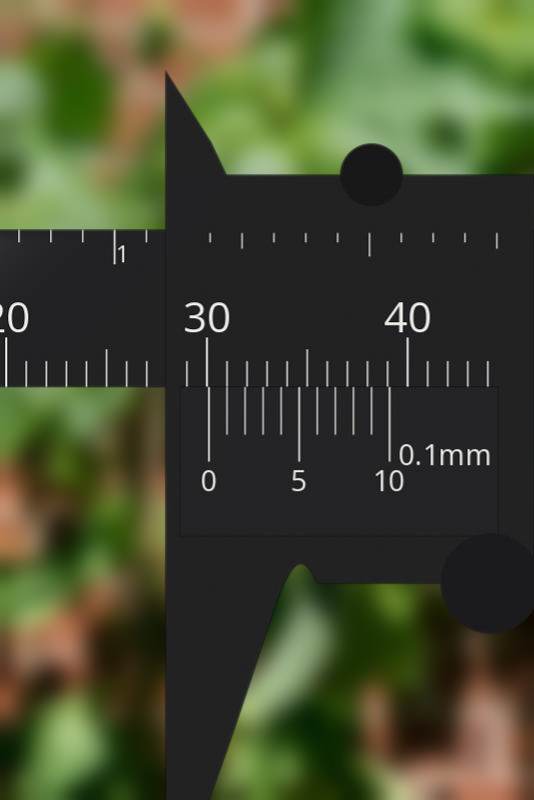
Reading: {"value": 30.1, "unit": "mm"}
